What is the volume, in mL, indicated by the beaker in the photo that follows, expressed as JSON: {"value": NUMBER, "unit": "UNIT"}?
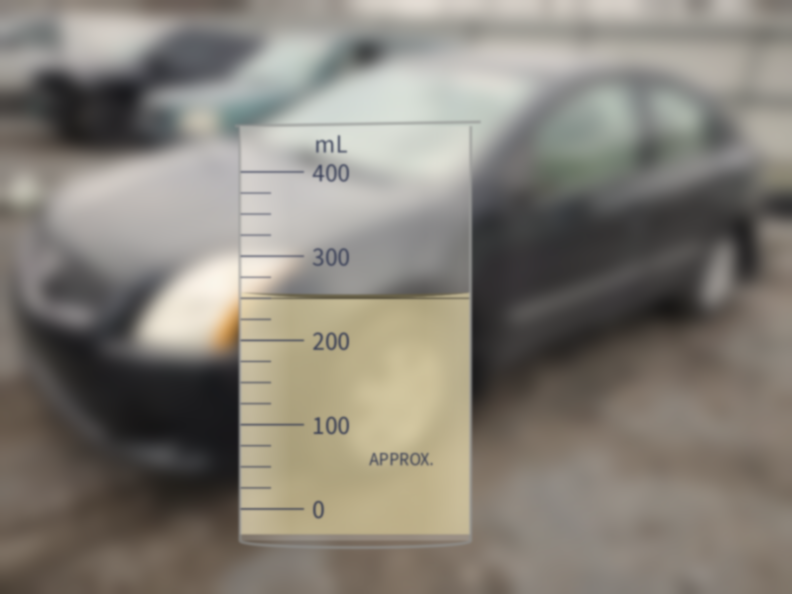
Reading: {"value": 250, "unit": "mL"}
